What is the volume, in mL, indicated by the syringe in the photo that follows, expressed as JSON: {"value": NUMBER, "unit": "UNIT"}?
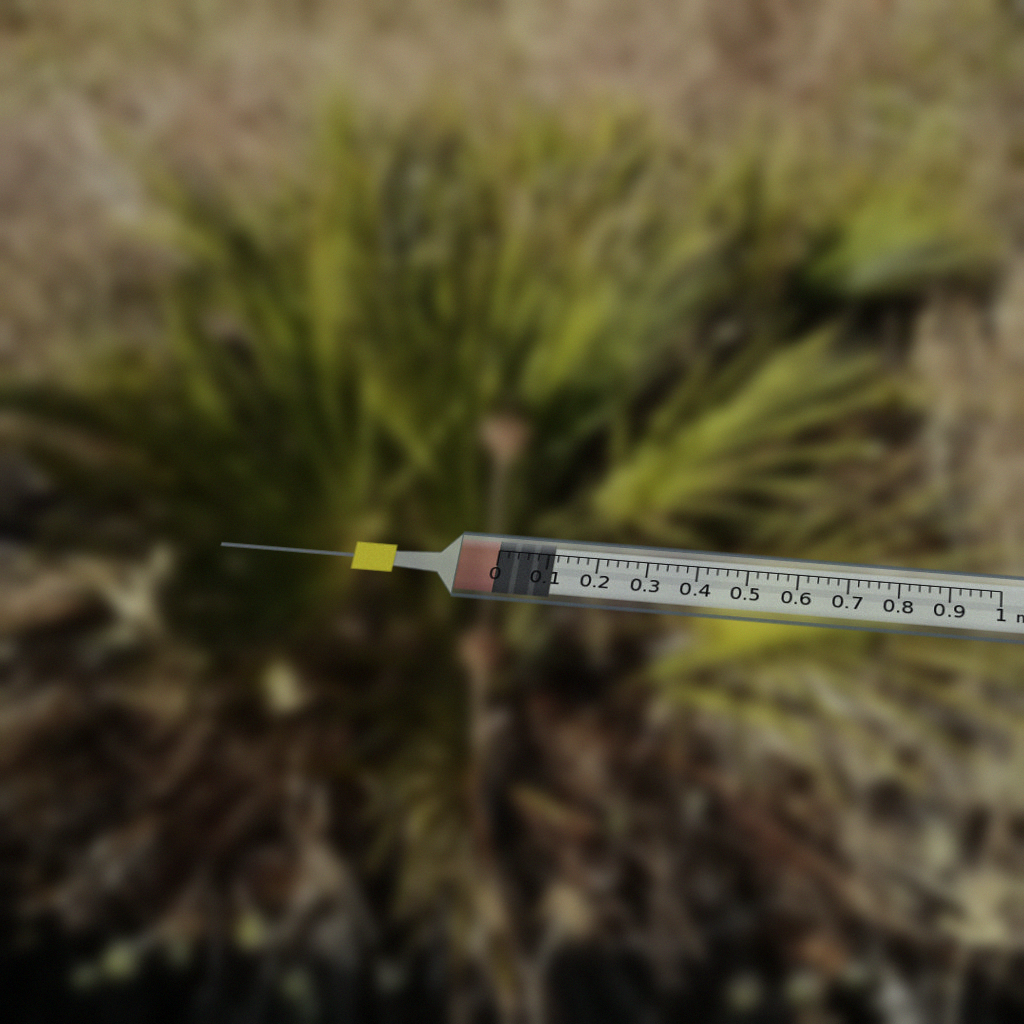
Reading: {"value": 0, "unit": "mL"}
